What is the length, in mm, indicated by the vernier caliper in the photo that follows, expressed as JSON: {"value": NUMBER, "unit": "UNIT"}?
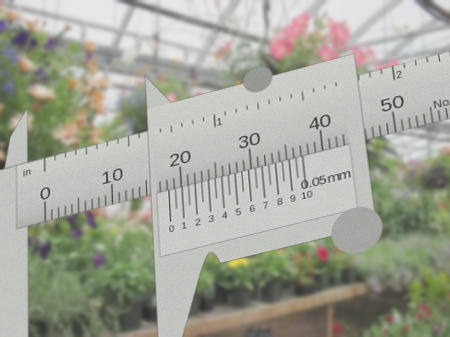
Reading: {"value": 18.2, "unit": "mm"}
